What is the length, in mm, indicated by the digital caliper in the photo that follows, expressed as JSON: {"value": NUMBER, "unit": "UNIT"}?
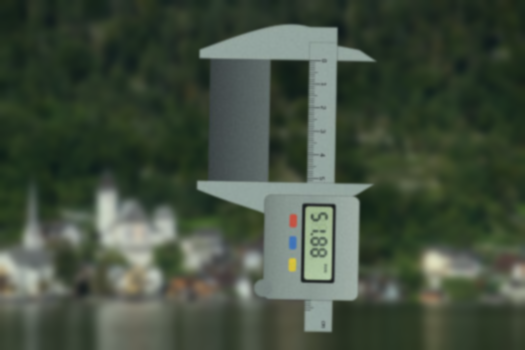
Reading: {"value": 51.88, "unit": "mm"}
